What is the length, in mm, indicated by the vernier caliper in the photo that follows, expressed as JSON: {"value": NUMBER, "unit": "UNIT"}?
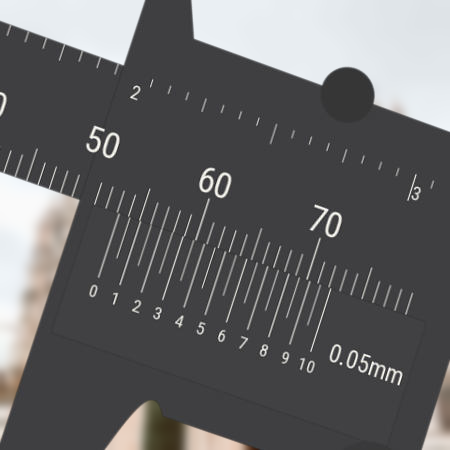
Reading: {"value": 53.2, "unit": "mm"}
